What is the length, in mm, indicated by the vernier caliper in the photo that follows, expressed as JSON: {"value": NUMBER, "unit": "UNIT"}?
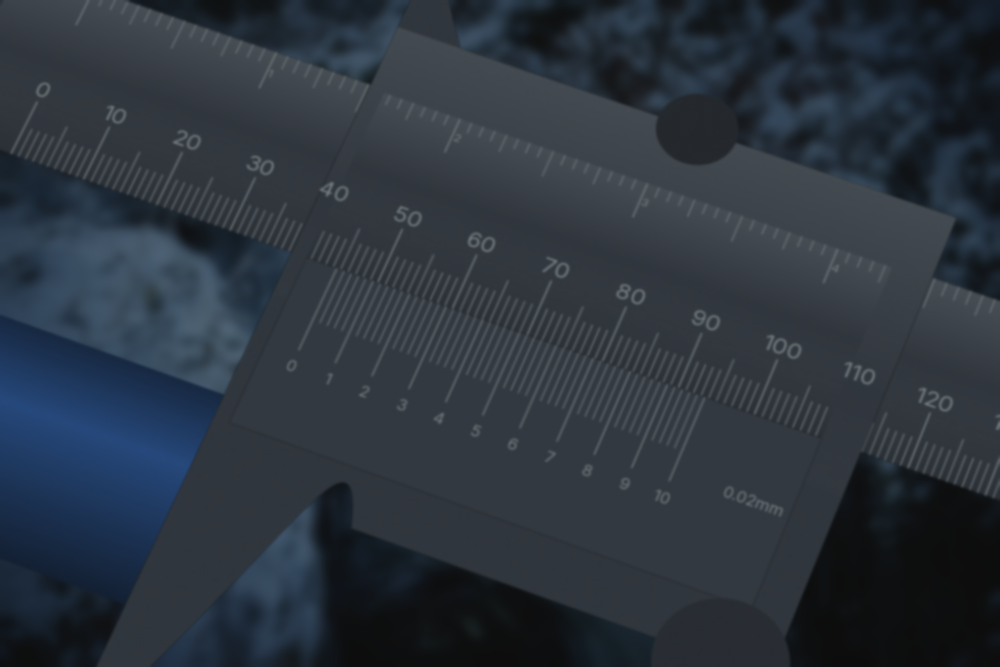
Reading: {"value": 44.5, "unit": "mm"}
